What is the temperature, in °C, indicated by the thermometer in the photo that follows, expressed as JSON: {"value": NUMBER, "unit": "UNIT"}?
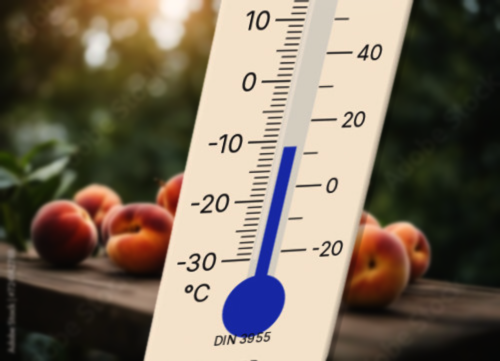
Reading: {"value": -11, "unit": "°C"}
